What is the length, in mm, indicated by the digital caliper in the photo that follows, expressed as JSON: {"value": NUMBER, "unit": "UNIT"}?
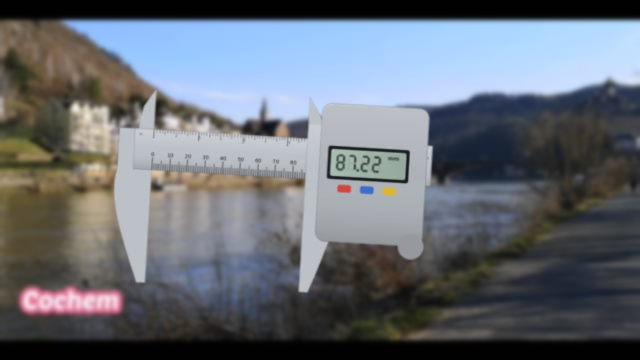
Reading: {"value": 87.22, "unit": "mm"}
